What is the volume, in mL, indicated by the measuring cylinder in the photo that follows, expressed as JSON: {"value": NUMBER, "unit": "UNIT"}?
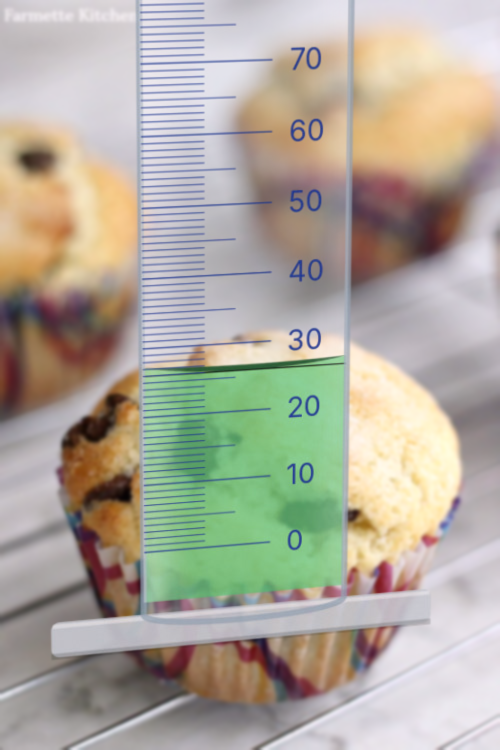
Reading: {"value": 26, "unit": "mL"}
